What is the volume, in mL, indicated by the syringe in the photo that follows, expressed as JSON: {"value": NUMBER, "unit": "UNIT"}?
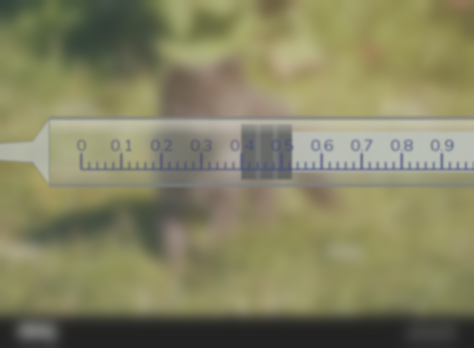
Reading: {"value": 0.4, "unit": "mL"}
